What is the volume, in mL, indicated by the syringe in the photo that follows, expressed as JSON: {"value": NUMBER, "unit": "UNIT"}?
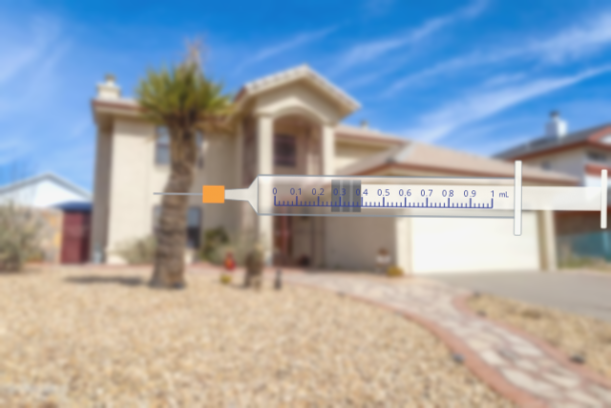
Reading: {"value": 0.26, "unit": "mL"}
